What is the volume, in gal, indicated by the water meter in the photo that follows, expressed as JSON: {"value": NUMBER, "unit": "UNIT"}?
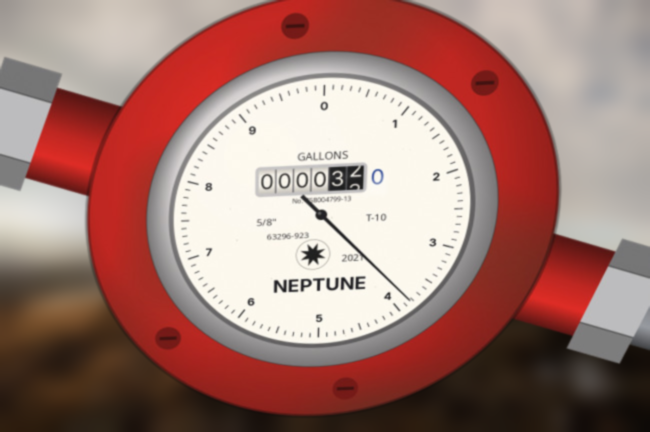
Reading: {"value": 323.8, "unit": "gal"}
